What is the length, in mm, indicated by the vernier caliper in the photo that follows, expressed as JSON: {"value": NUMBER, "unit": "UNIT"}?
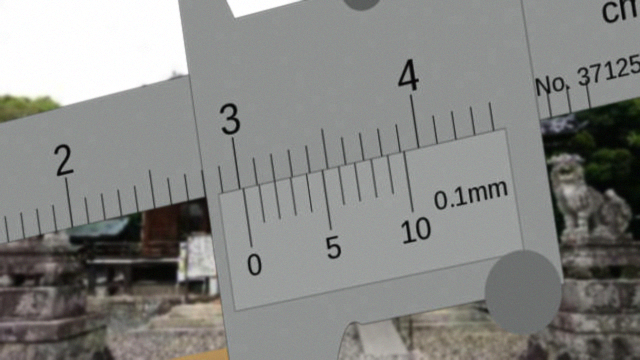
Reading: {"value": 30.2, "unit": "mm"}
